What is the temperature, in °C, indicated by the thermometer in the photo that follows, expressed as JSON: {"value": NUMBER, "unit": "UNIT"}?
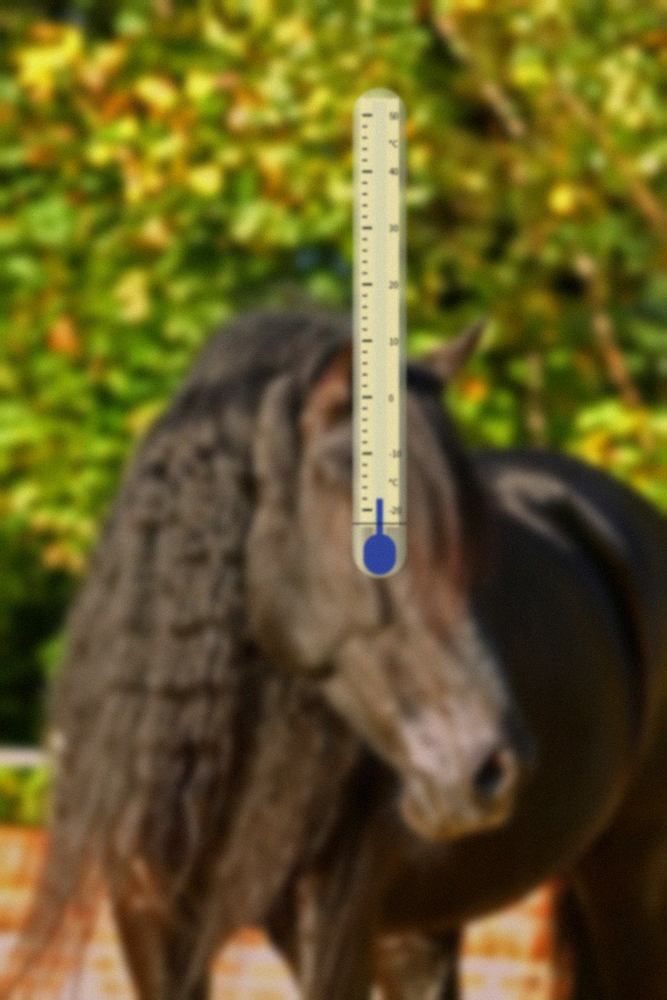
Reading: {"value": -18, "unit": "°C"}
